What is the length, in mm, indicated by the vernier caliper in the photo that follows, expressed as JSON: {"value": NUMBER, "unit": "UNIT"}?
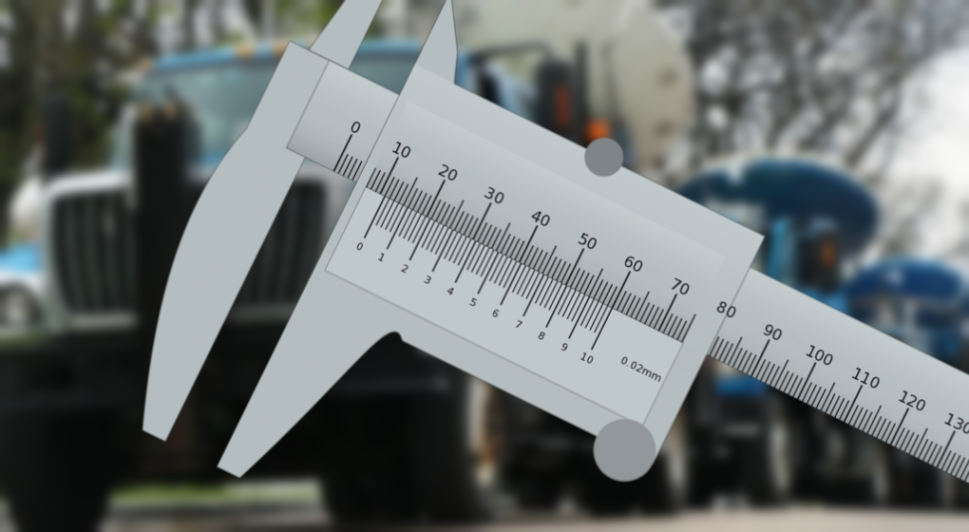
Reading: {"value": 11.0, "unit": "mm"}
